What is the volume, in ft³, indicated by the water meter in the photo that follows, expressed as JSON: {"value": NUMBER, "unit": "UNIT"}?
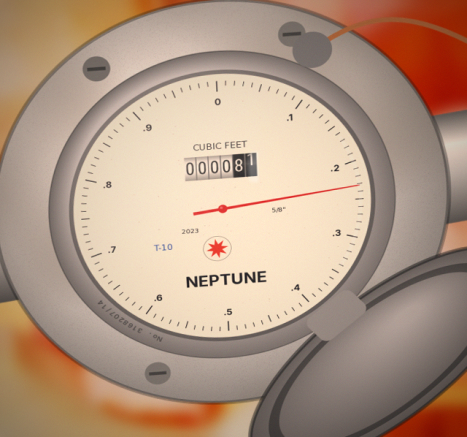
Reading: {"value": 81.23, "unit": "ft³"}
